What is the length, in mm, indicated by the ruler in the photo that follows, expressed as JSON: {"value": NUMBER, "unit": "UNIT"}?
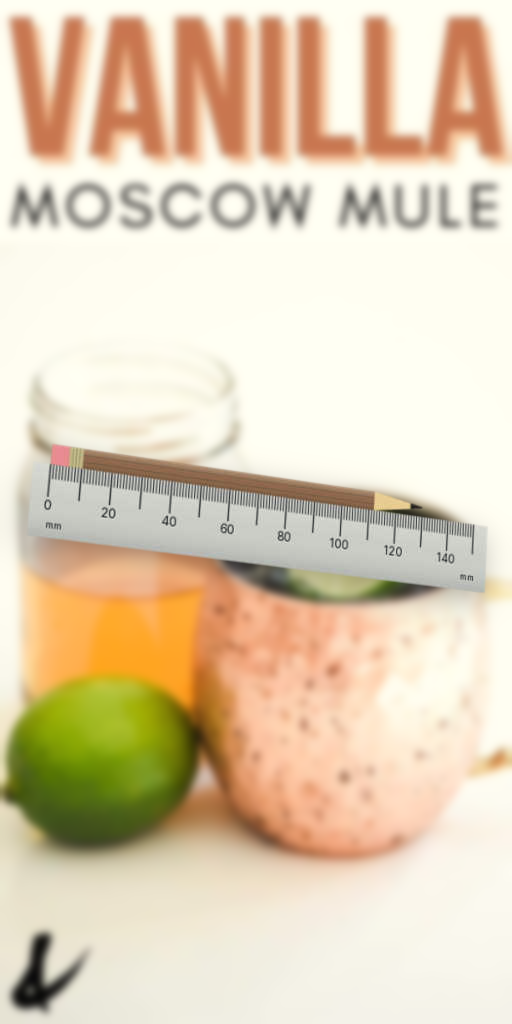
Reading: {"value": 130, "unit": "mm"}
